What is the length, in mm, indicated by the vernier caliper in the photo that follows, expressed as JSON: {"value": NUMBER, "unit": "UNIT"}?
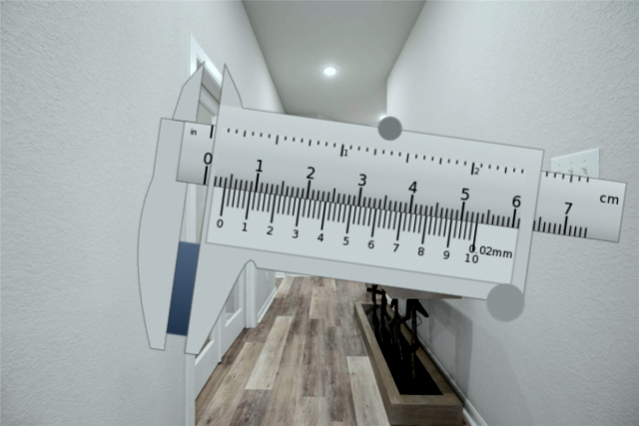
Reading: {"value": 4.0, "unit": "mm"}
